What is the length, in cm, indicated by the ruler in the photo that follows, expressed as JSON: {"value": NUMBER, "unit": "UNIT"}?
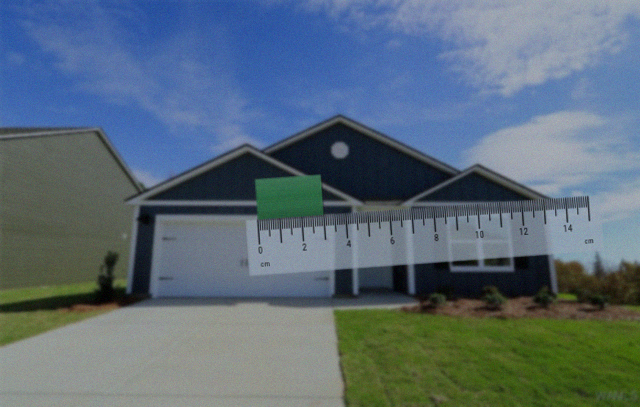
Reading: {"value": 3, "unit": "cm"}
